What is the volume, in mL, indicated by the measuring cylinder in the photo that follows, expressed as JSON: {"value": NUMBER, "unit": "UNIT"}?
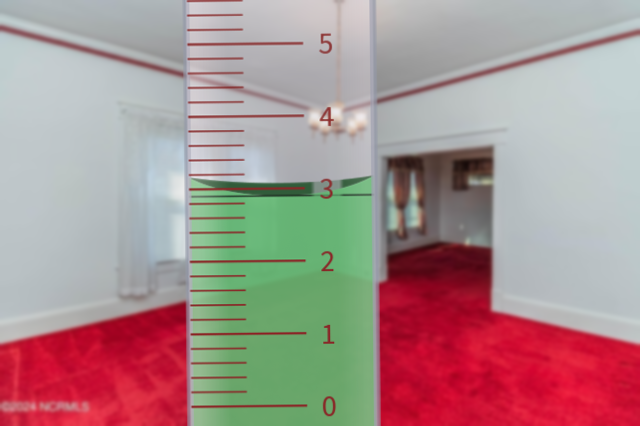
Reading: {"value": 2.9, "unit": "mL"}
